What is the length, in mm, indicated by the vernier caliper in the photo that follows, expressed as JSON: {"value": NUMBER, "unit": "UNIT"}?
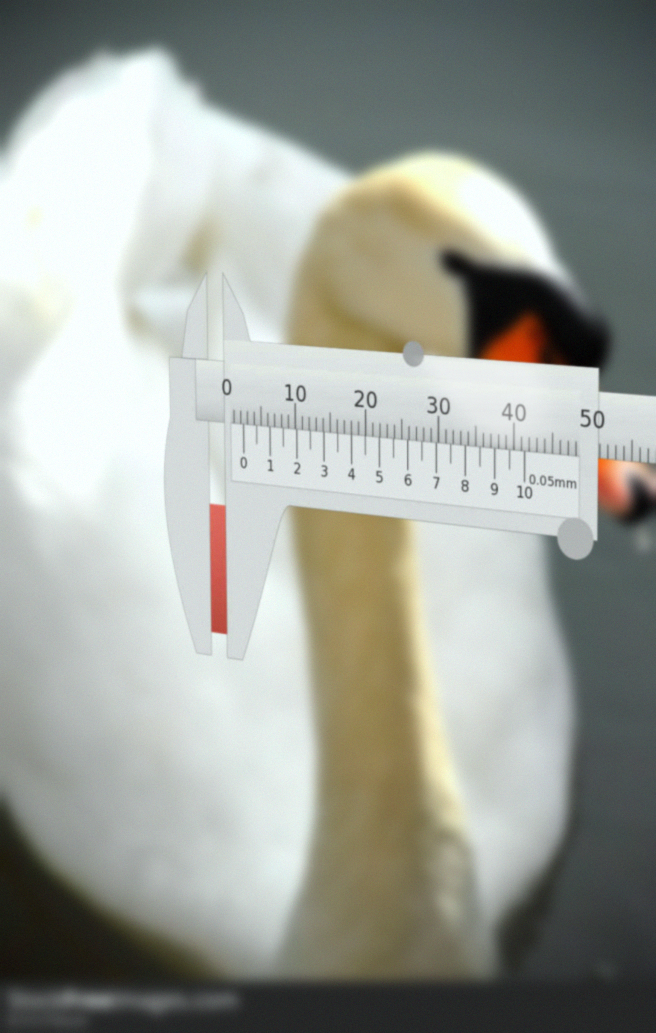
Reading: {"value": 2.4, "unit": "mm"}
